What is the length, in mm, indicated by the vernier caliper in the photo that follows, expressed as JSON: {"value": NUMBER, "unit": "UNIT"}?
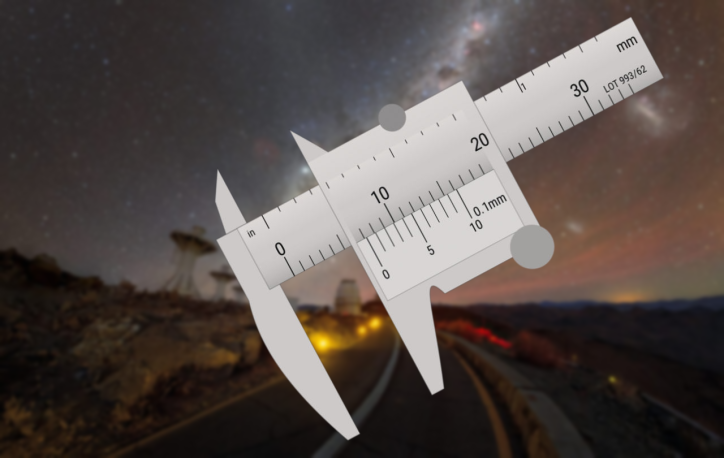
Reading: {"value": 7.2, "unit": "mm"}
